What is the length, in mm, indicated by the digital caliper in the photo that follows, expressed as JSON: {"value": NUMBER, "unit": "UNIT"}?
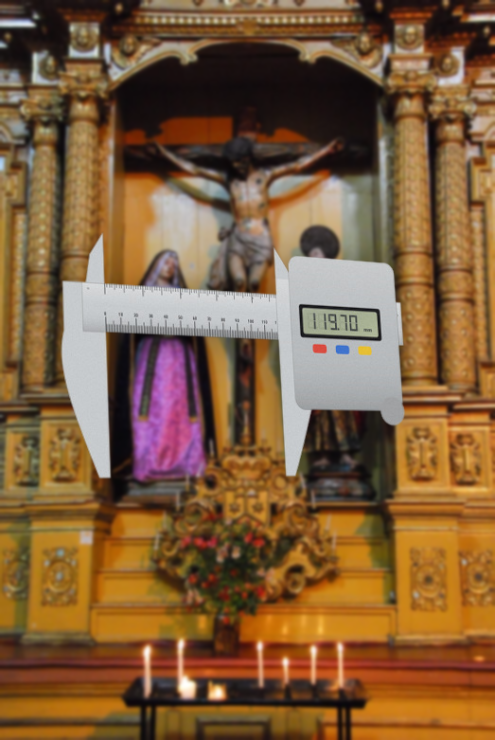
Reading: {"value": 119.70, "unit": "mm"}
